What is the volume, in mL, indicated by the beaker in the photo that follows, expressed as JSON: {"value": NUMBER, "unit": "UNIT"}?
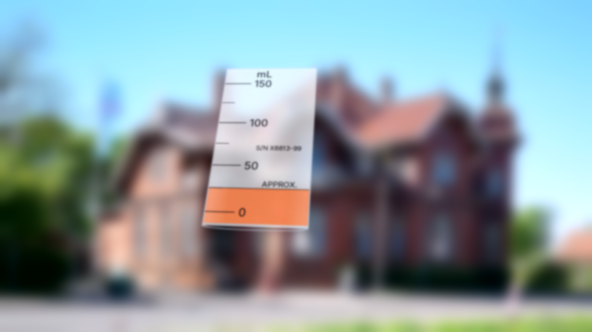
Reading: {"value": 25, "unit": "mL"}
